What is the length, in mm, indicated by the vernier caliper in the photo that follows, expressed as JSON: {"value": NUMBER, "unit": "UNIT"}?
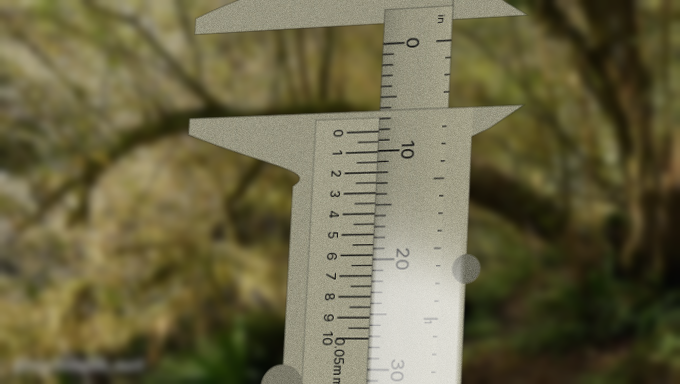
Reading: {"value": 8.2, "unit": "mm"}
